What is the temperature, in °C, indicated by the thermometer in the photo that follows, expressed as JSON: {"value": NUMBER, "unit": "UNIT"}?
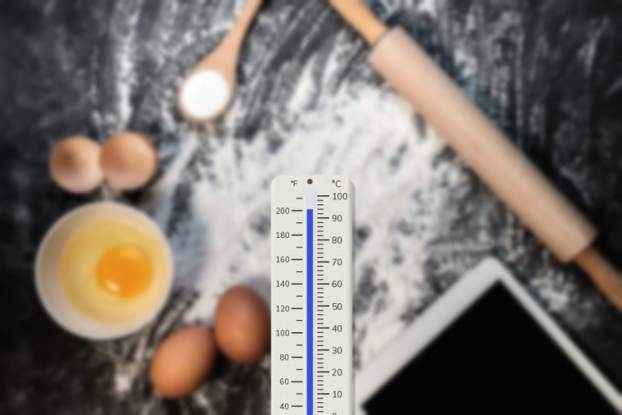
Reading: {"value": 94, "unit": "°C"}
